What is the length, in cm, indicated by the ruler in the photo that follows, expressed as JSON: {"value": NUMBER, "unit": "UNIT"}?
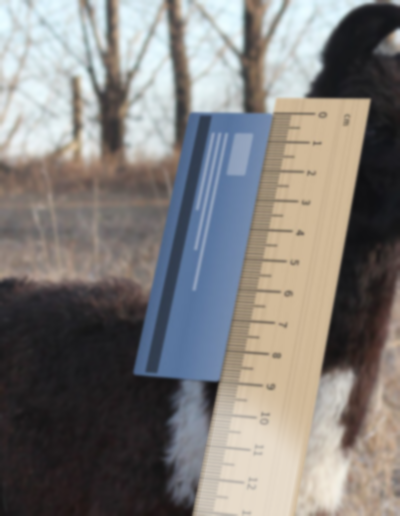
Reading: {"value": 9, "unit": "cm"}
